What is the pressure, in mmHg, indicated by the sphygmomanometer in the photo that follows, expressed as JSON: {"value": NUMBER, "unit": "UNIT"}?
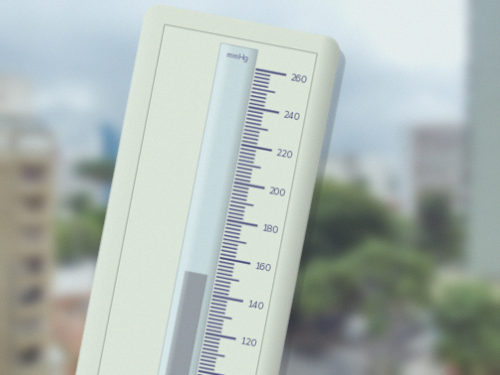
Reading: {"value": 150, "unit": "mmHg"}
